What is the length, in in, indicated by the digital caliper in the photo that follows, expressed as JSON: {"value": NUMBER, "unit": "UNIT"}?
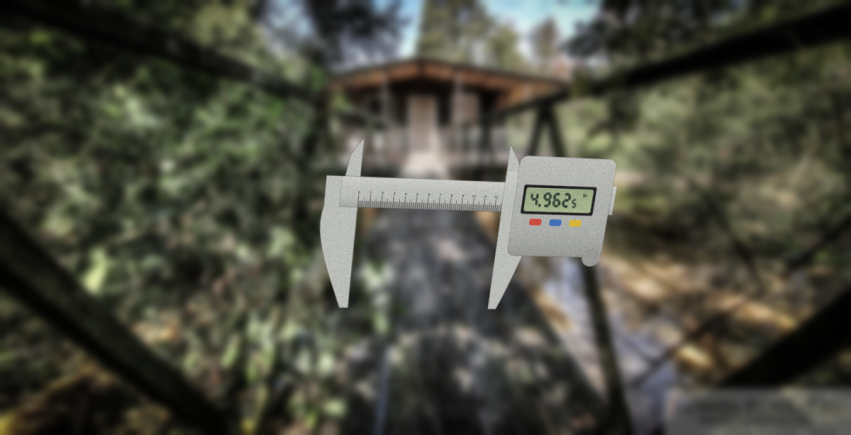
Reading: {"value": 4.9625, "unit": "in"}
